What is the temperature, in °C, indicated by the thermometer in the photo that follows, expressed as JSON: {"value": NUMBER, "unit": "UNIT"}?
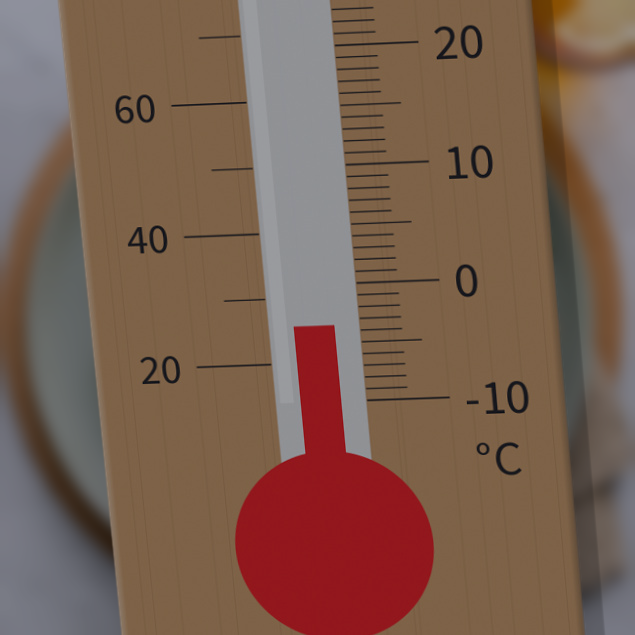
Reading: {"value": -3.5, "unit": "°C"}
